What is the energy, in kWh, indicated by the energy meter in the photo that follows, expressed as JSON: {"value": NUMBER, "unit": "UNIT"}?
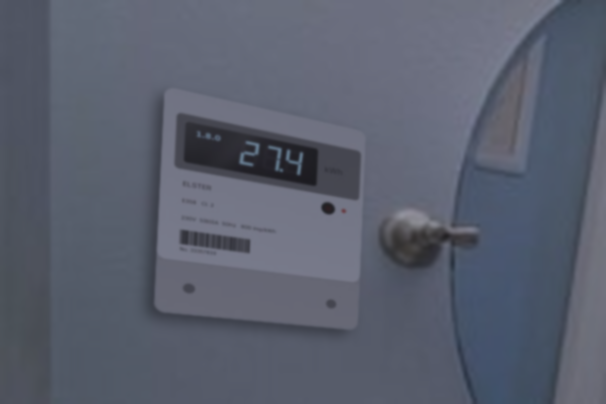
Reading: {"value": 27.4, "unit": "kWh"}
